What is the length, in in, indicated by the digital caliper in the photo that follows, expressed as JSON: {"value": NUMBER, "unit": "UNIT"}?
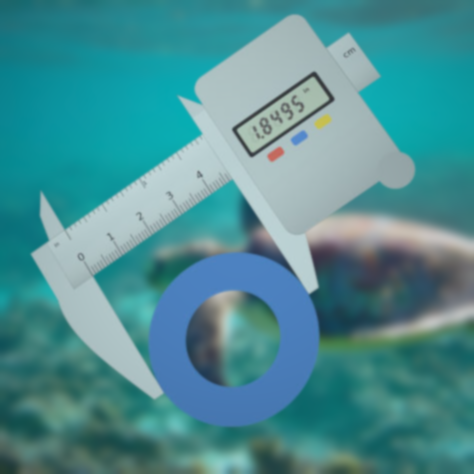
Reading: {"value": 1.8495, "unit": "in"}
